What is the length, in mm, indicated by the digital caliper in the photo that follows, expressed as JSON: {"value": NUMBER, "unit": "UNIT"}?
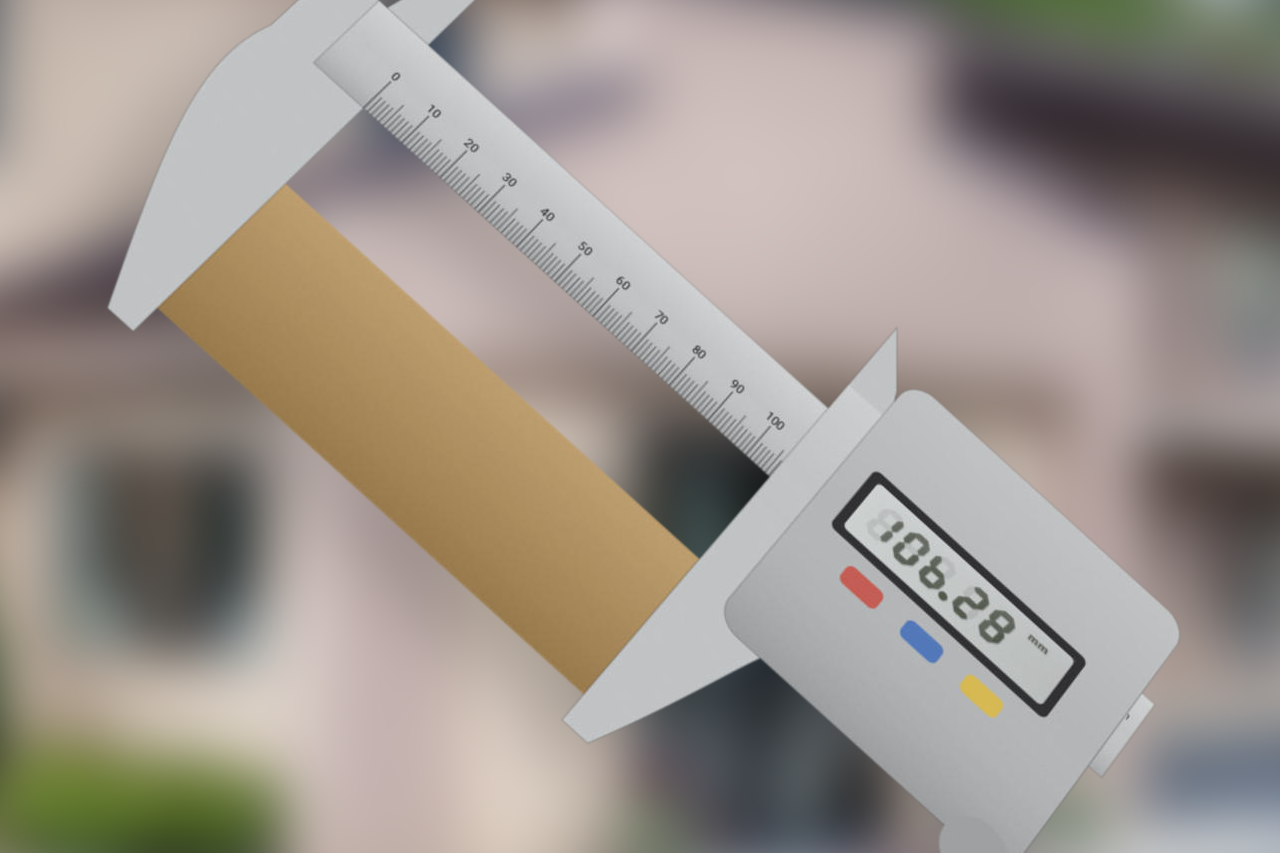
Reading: {"value": 106.28, "unit": "mm"}
